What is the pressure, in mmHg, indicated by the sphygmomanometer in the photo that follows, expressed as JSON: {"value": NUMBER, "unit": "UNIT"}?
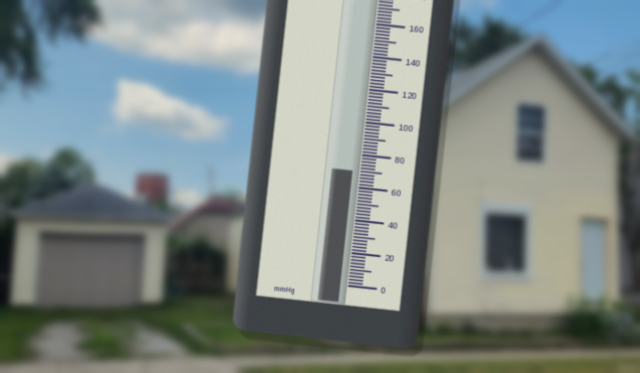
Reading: {"value": 70, "unit": "mmHg"}
